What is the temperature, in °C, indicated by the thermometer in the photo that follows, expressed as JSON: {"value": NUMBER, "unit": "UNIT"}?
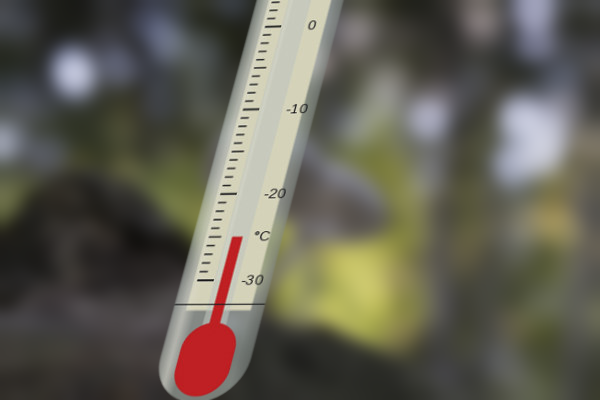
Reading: {"value": -25, "unit": "°C"}
